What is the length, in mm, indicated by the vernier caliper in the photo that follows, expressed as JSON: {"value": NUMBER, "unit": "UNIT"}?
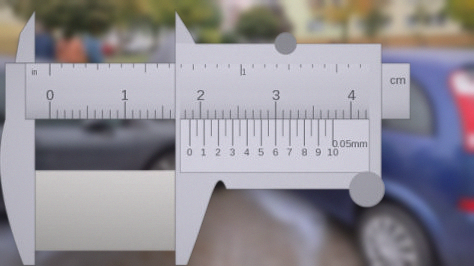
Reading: {"value": 18.6, "unit": "mm"}
